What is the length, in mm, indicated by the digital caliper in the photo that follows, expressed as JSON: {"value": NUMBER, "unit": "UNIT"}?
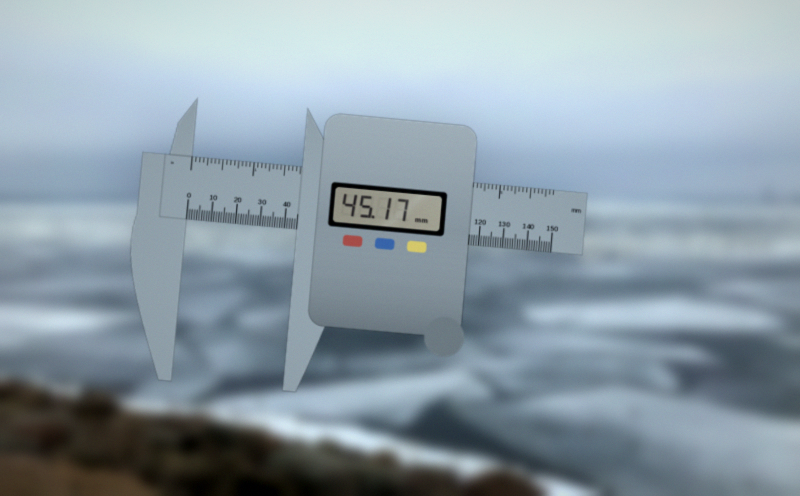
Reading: {"value": 45.17, "unit": "mm"}
